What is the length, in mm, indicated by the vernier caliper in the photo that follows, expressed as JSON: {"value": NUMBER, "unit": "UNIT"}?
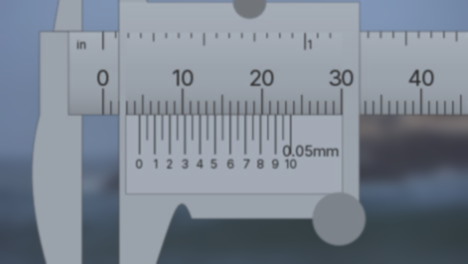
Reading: {"value": 4.6, "unit": "mm"}
